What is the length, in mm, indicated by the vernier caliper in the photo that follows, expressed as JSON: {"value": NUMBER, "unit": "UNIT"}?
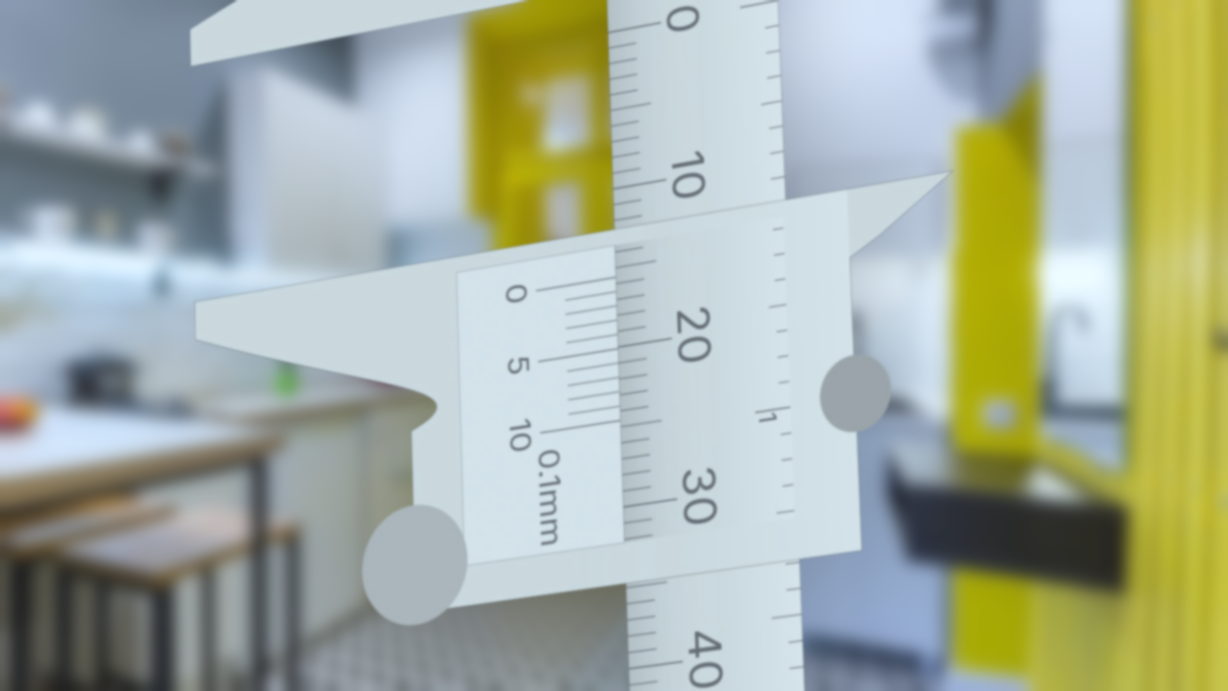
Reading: {"value": 15.6, "unit": "mm"}
